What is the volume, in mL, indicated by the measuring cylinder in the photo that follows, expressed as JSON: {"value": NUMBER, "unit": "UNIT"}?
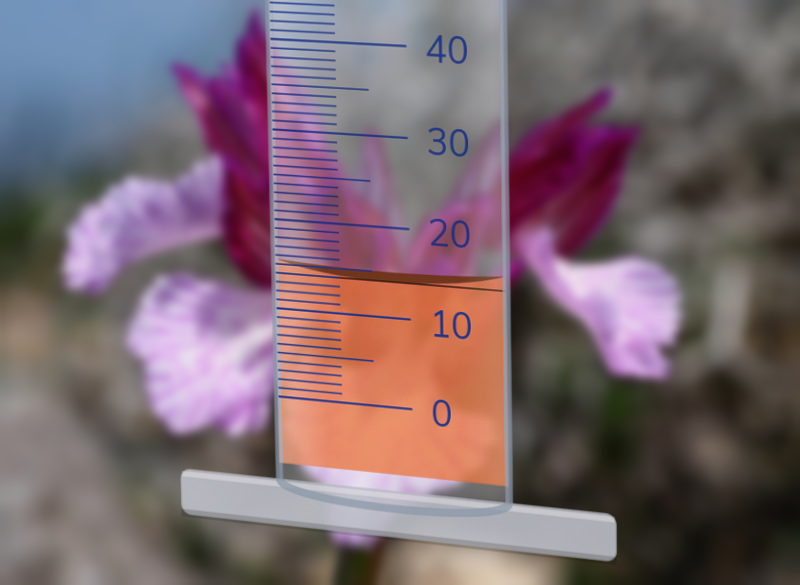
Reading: {"value": 14, "unit": "mL"}
